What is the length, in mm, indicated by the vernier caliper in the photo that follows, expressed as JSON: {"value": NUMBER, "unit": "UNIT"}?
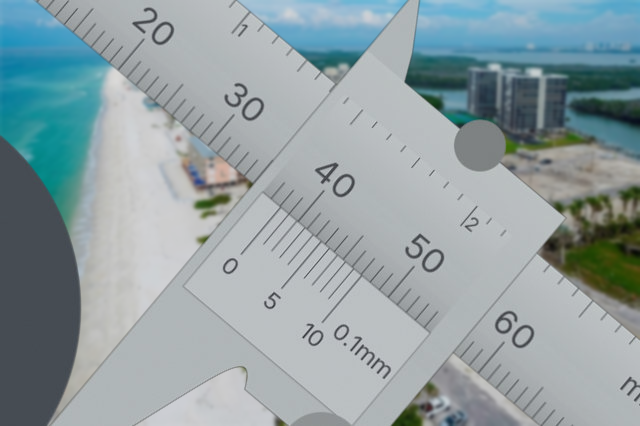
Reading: {"value": 38.1, "unit": "mm"}
